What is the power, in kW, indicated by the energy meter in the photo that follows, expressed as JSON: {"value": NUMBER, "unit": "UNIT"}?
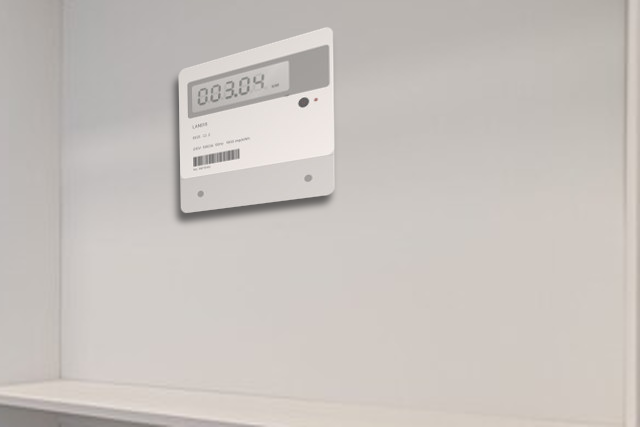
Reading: {"value": 3.04, "unit": "kW"}
